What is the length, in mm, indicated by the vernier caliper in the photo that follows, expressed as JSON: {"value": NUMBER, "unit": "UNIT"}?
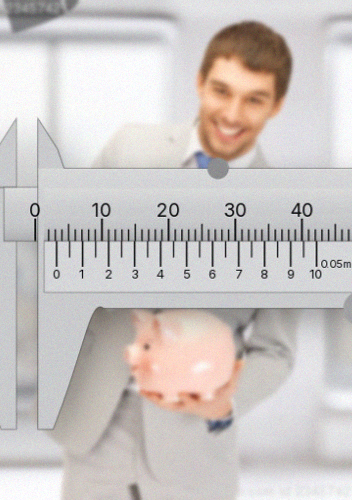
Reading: {"value": 3.2, "unit": "mm"}
